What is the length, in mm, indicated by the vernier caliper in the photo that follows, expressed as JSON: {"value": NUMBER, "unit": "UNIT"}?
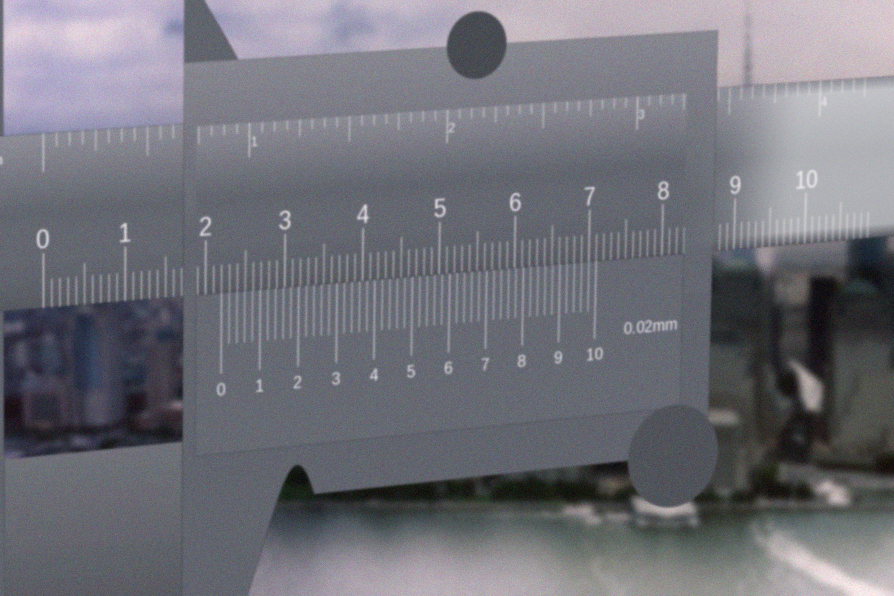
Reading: {"value": 22.0, "unit": "mm"}
